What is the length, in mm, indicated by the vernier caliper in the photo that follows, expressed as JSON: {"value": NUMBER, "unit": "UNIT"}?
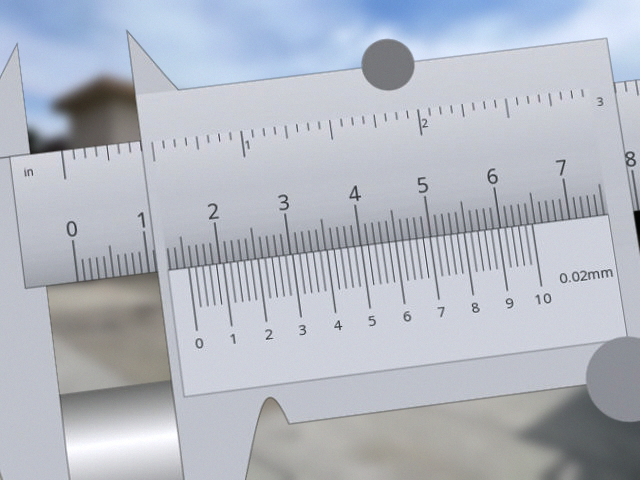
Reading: {"value": 15.6, "unit": "mm"}
